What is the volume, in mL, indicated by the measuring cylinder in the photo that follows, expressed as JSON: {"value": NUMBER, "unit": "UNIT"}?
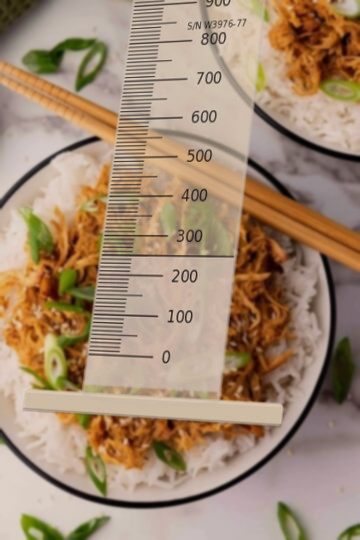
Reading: {"value": 250, "unit": "mL"}
